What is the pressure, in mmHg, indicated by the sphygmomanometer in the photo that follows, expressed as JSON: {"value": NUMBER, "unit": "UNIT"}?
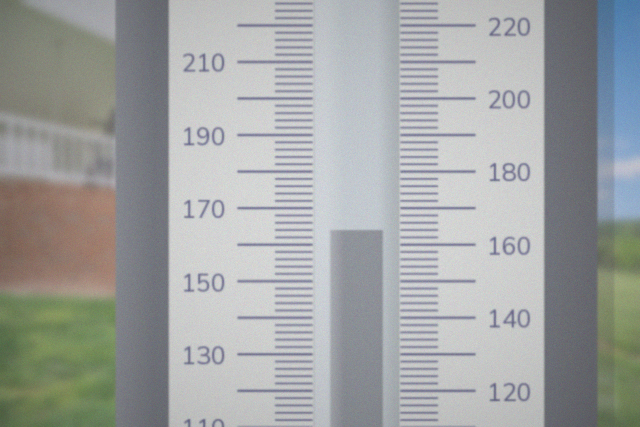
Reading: {"value": 164, "unit": "mmHg"}
